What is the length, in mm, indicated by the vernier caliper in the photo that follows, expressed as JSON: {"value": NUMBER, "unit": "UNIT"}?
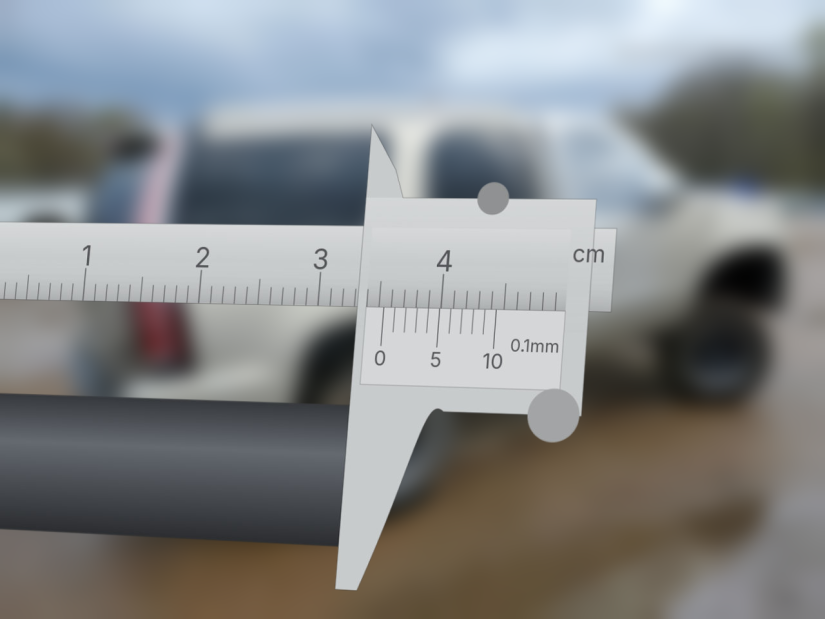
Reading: {"value": 35.4, "unit": "mm"}
